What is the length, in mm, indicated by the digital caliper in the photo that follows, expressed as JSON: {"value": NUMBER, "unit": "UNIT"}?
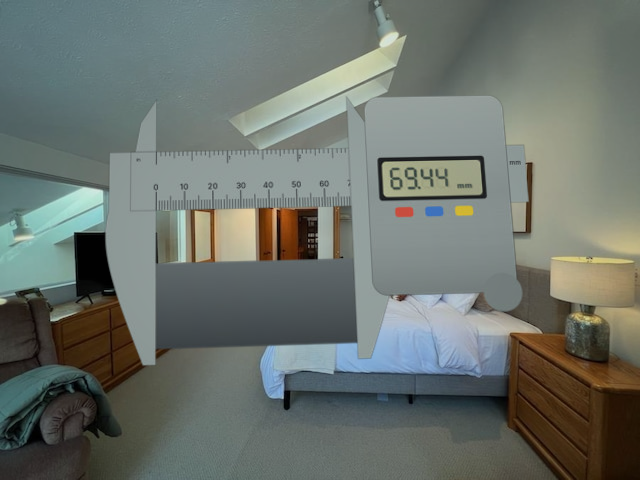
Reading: {"value": 69.44, "unit": "mm"}
